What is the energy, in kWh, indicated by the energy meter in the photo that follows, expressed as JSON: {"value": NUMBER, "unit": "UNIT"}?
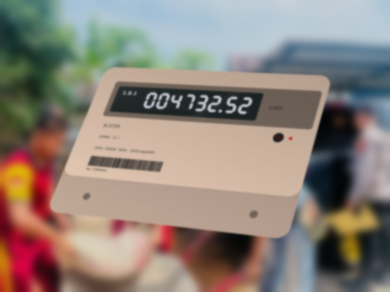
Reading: {"value": 4732.52, "unit": "kWh"}
